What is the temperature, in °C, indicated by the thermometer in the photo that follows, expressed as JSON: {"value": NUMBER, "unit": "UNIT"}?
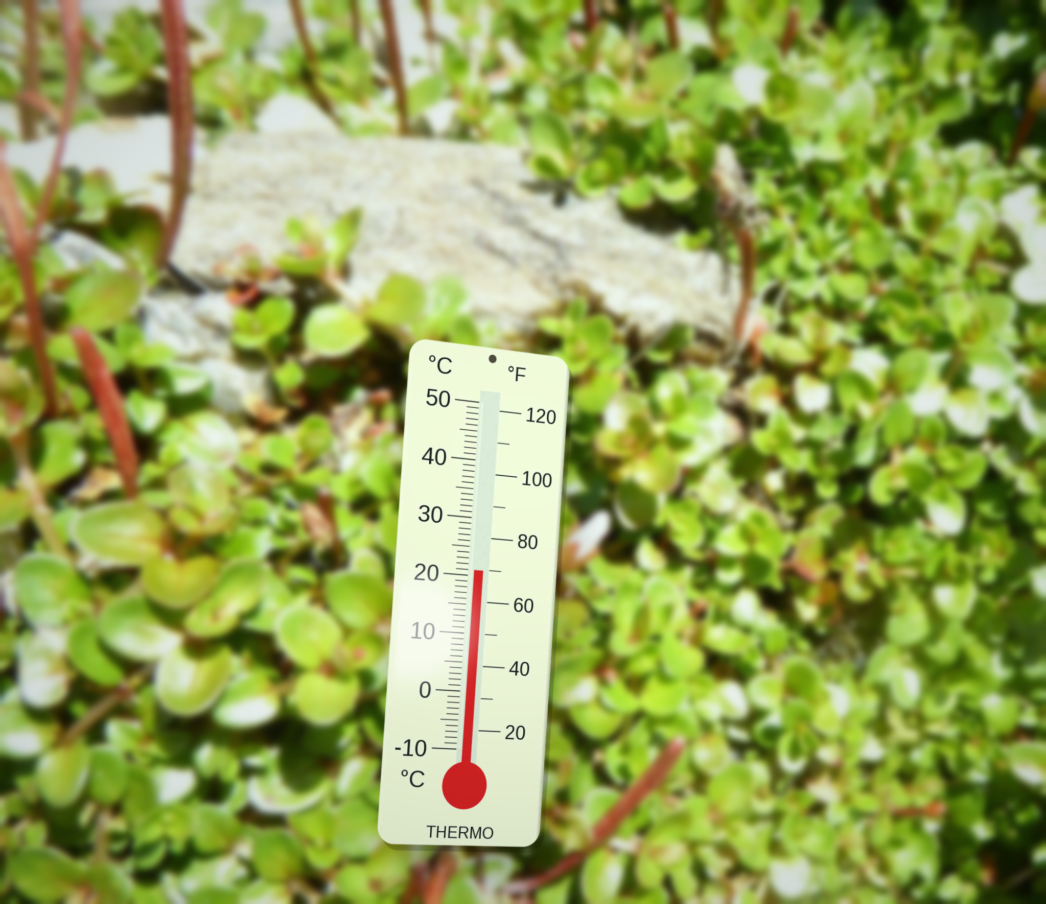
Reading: {"value": 21, "unit": "°C"}
